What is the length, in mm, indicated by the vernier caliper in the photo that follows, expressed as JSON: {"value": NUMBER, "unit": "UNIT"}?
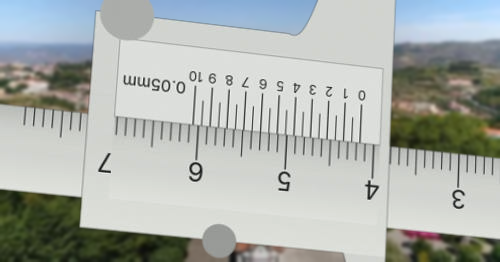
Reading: {"value": 41.6, "unit": "mm"}
